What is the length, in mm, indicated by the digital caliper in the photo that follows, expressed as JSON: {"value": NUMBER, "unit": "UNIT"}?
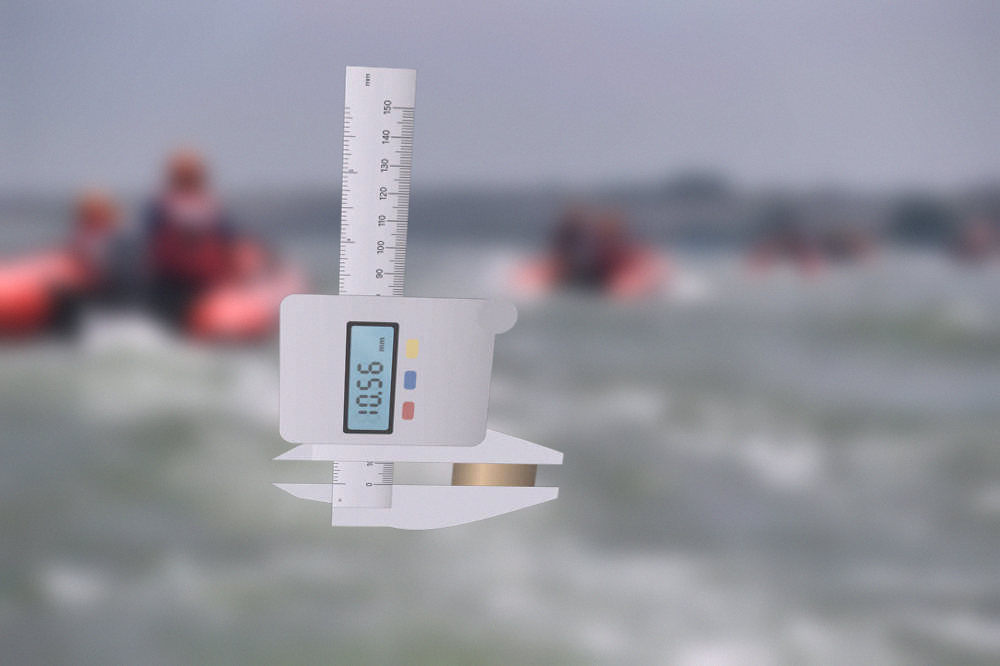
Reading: {"value": 10.56, "unit": "mm"}
